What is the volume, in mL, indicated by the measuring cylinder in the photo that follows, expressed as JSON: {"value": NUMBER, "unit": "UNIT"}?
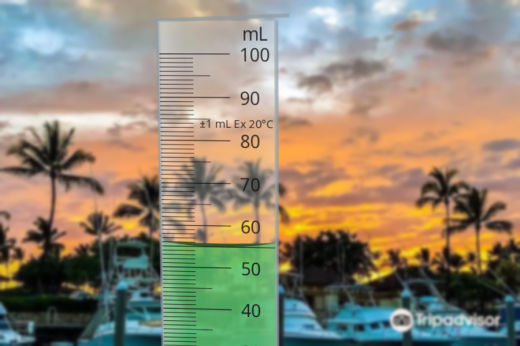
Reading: {"value": 55, "unit": "mL"}
